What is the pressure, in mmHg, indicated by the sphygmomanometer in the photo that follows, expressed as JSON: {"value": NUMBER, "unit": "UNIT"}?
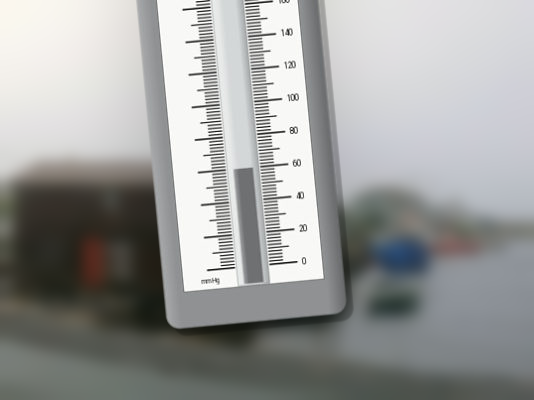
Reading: {"value": 60, "unit": "mmHg"}
